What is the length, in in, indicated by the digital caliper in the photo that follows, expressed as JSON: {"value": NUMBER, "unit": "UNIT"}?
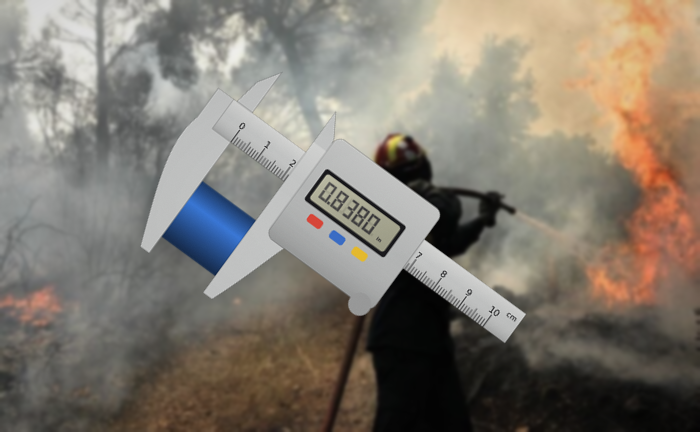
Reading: {"value": 0.8380, "unit": "in"}
